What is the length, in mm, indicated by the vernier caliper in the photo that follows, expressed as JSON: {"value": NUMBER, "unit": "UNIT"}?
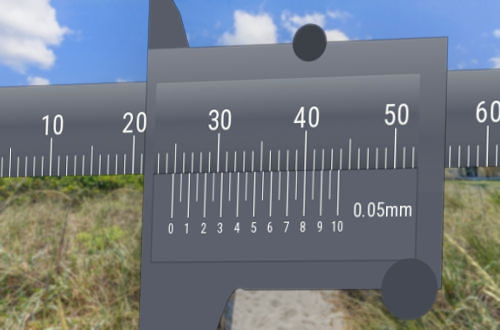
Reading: {"value": 24.8, "unit": "mm"}
